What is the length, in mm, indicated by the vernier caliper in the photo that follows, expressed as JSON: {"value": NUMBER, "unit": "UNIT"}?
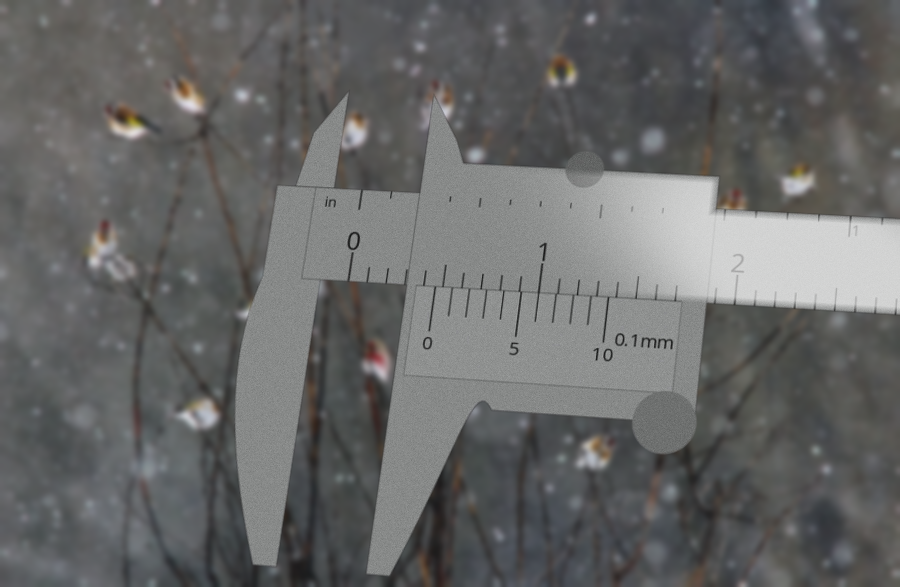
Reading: {"value": 4.6, "unit": "mm"}
